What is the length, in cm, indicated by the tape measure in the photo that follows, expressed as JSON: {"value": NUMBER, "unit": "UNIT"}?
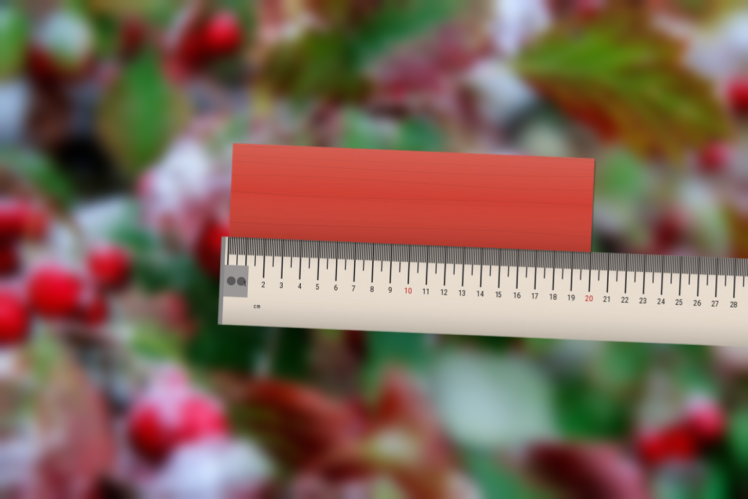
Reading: {"value": 20, "unit": "cm"}
